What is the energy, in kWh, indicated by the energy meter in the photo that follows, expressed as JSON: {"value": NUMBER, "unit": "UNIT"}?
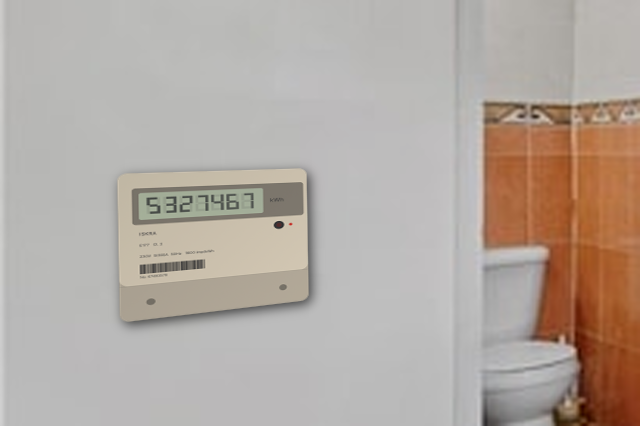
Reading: {"value": 5327467, "unit": "kWh"}
